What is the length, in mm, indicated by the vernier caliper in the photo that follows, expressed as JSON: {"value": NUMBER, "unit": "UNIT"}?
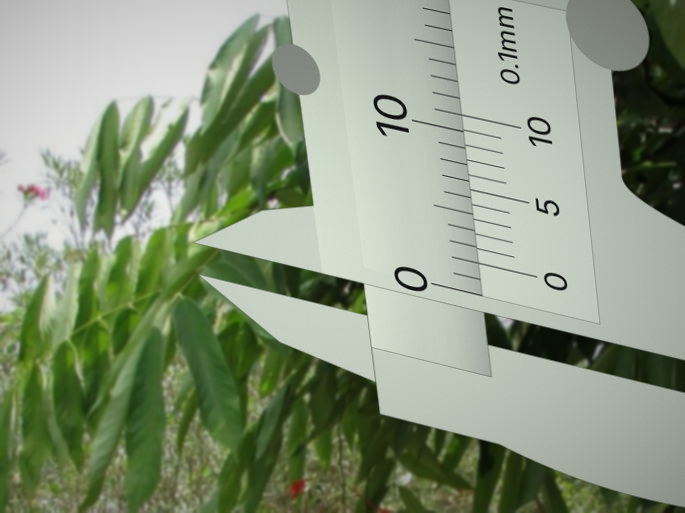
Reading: {"value": 2.0, "unit": "mm"}
